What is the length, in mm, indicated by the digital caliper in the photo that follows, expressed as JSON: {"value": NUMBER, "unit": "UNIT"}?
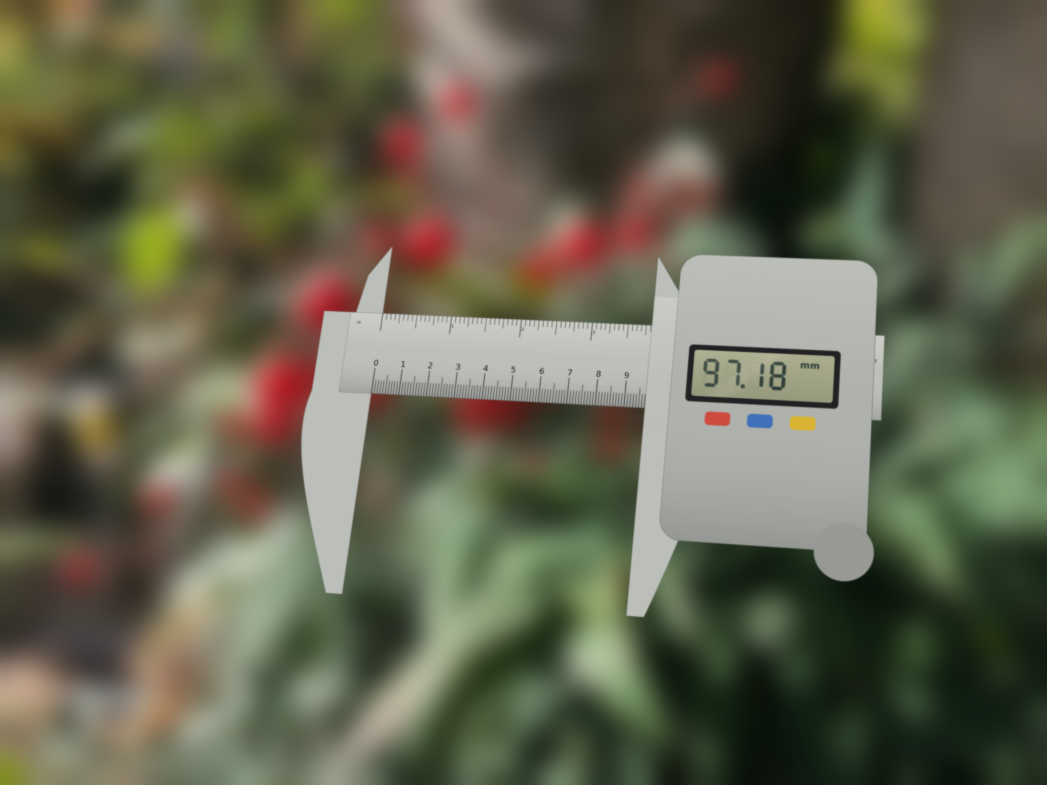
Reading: {"value": 97.18, "unit": "mm"}
